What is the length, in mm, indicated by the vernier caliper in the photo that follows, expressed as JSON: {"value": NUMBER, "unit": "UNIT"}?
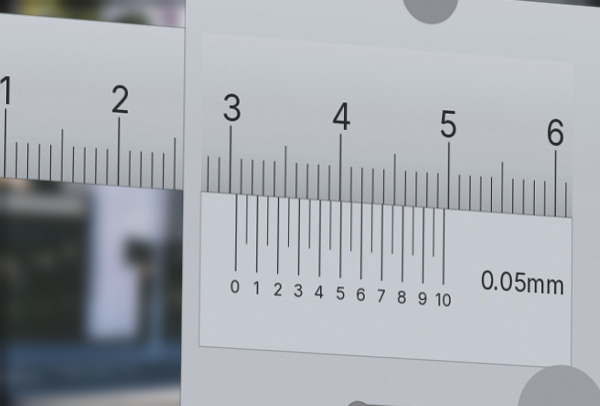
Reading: {"value": 30.6, "unit": "mm"}
